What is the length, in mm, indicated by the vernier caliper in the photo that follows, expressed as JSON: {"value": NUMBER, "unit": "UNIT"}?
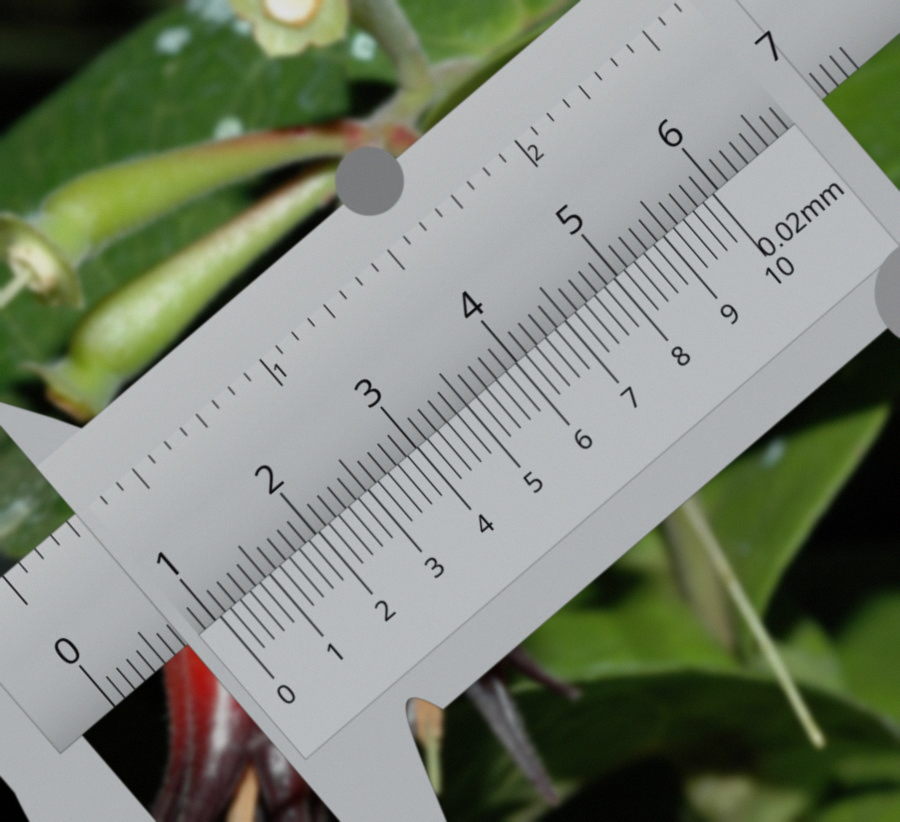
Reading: {"value": 10.5, "unit": "mm"}
